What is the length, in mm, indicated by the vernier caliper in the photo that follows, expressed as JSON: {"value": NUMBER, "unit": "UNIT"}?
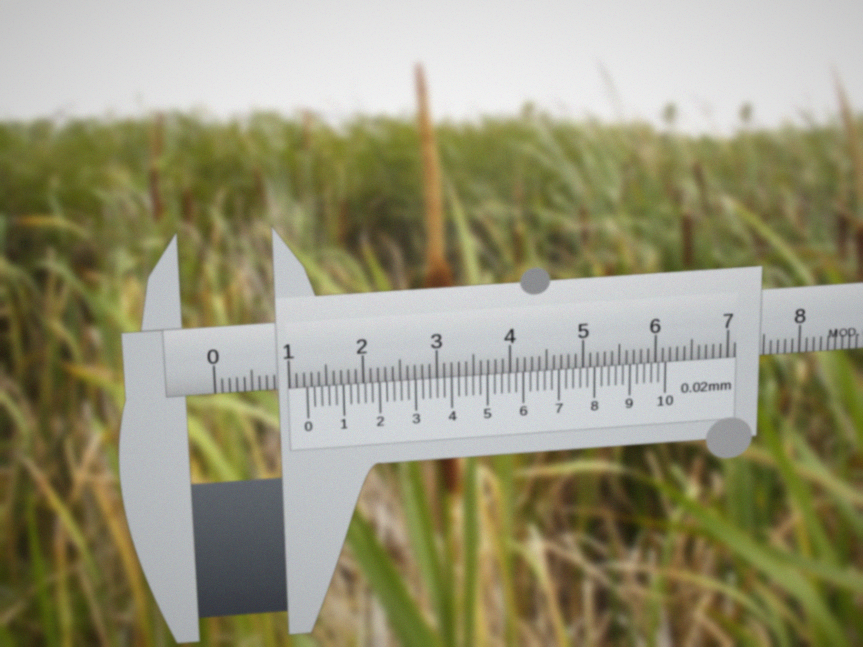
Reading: {"value": 12.4, "unit": "mm"}
